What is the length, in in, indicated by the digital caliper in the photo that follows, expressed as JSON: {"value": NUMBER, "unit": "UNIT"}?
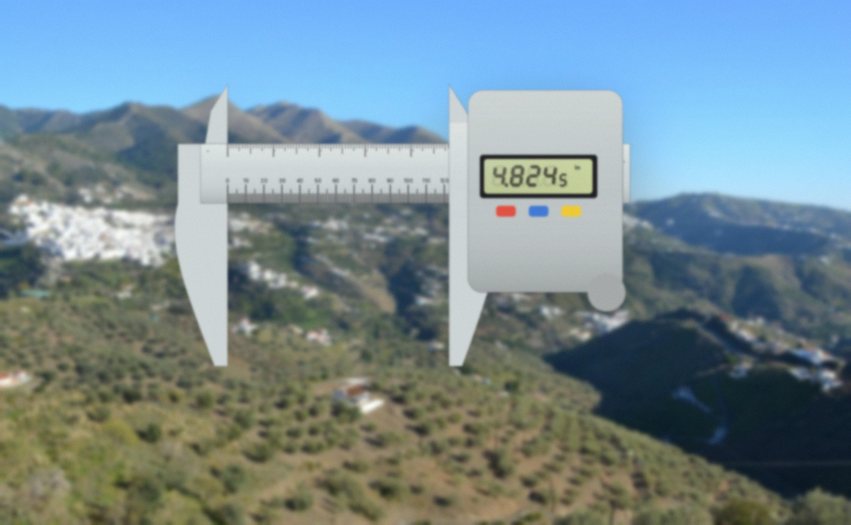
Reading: {"value": 4.8245, "unit": "in"}
